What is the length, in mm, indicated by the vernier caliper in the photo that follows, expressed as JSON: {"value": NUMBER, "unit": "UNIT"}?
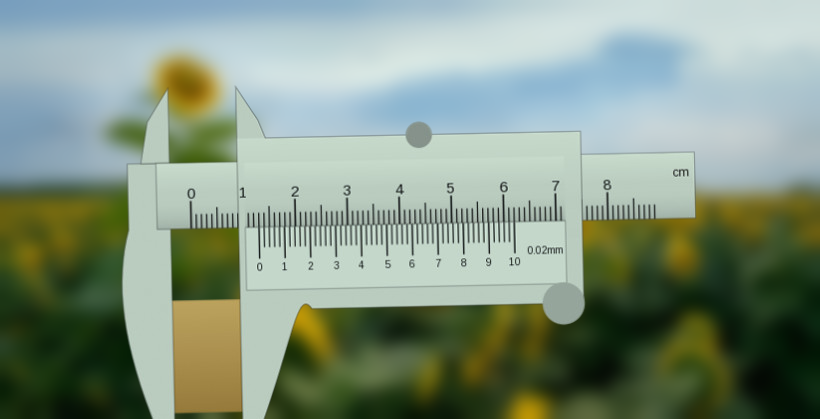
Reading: {"value": 13.0, "unit": "mm"}
